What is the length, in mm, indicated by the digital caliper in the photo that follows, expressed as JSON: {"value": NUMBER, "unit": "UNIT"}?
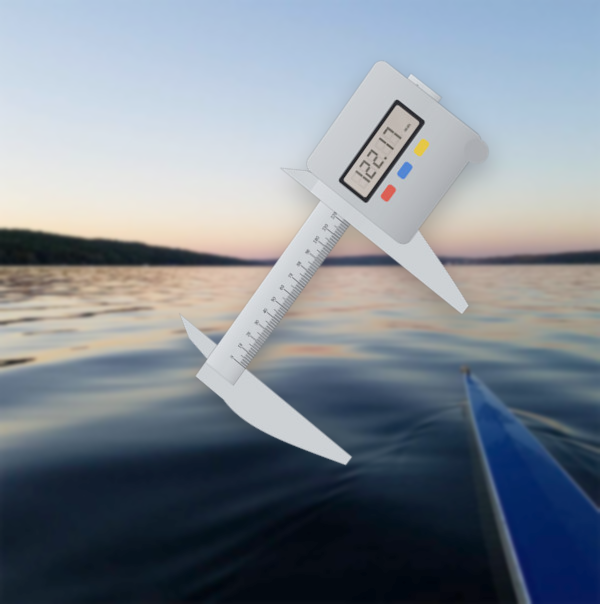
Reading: {"value": 122.17, "unit": "mm"}
